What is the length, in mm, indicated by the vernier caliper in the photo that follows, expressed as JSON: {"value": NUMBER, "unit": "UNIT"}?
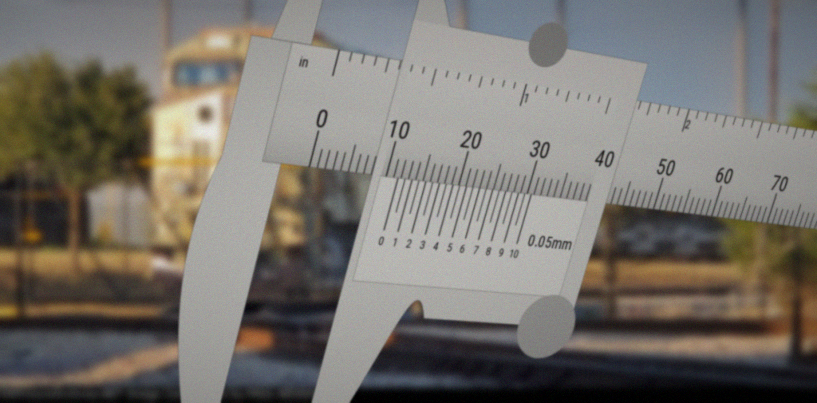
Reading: {"value": 11.6, "unit": "mm"}
